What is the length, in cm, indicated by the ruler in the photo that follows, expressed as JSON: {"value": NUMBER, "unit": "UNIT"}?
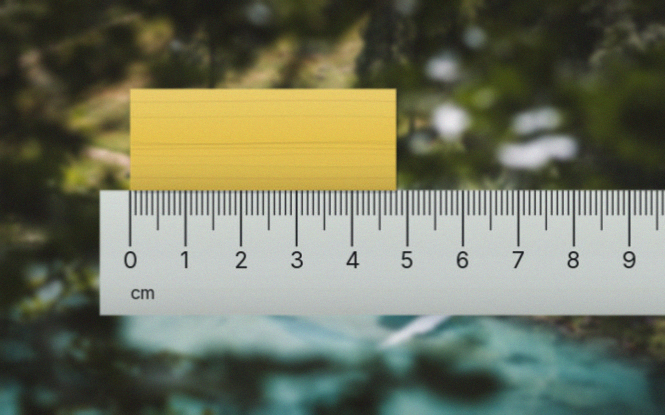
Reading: {"value": 4.8, "unit": "cm"}
